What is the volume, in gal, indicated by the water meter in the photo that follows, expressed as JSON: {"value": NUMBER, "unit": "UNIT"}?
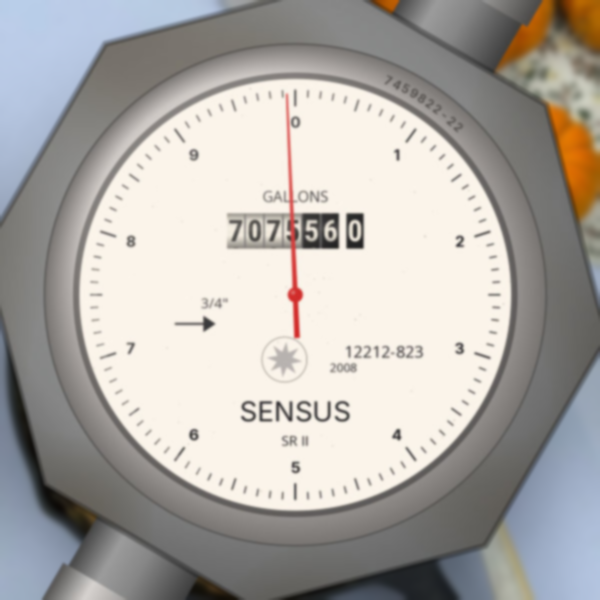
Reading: {"value": 7075559.9, "unit": "gal"}
